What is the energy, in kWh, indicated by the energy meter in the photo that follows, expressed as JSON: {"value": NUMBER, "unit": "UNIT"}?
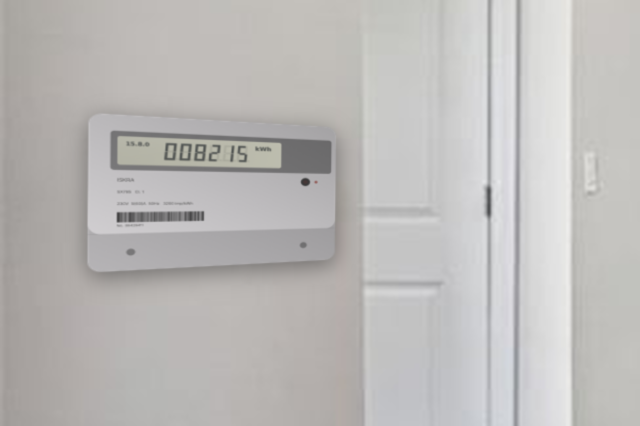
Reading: {"value": 8215, "unit": "kWh"}
